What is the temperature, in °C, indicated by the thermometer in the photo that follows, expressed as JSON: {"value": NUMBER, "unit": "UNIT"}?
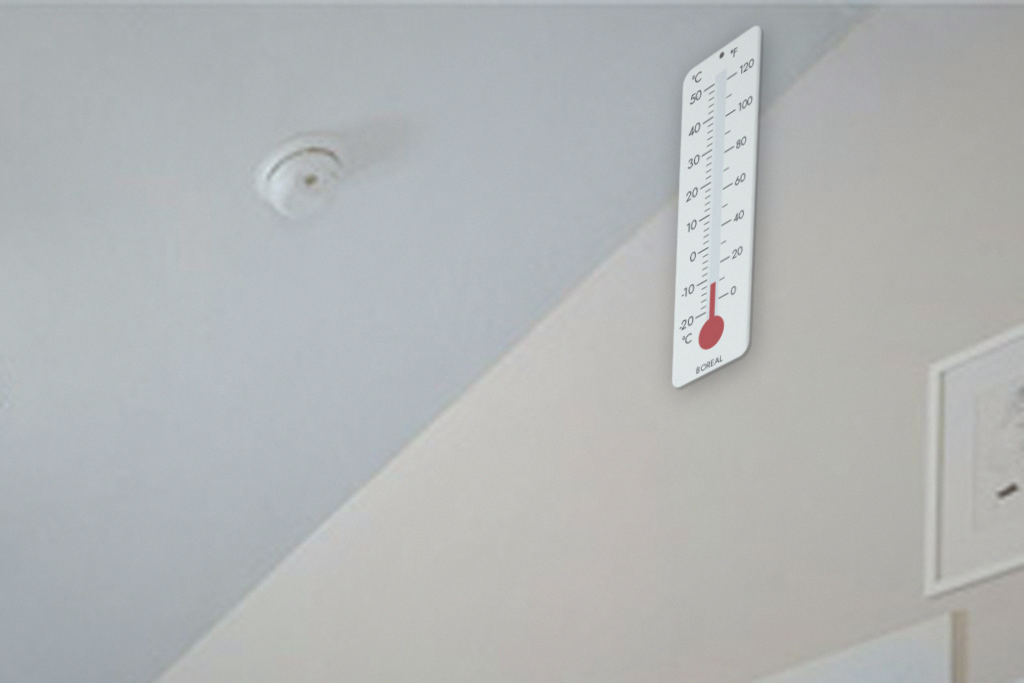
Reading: {"value": -12, "unit": "°C"}
